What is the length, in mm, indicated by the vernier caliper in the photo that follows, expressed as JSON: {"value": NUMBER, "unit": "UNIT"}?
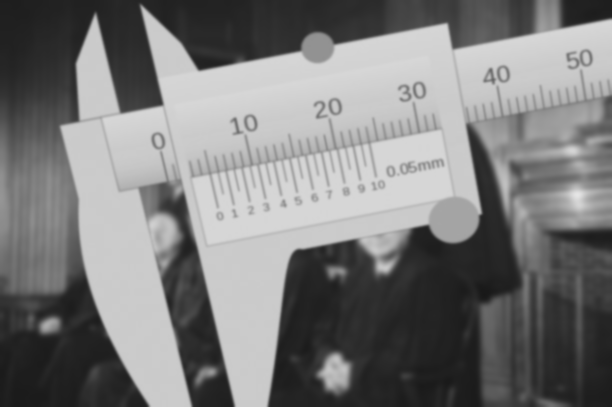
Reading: {"value": 5.0, "unit": "mm"}
